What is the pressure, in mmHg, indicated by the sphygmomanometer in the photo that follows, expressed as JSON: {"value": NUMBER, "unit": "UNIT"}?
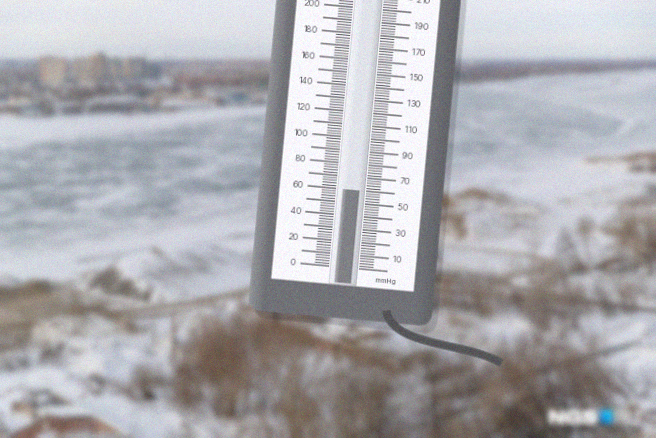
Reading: {"value": 60, "unit": "mmHg"}
